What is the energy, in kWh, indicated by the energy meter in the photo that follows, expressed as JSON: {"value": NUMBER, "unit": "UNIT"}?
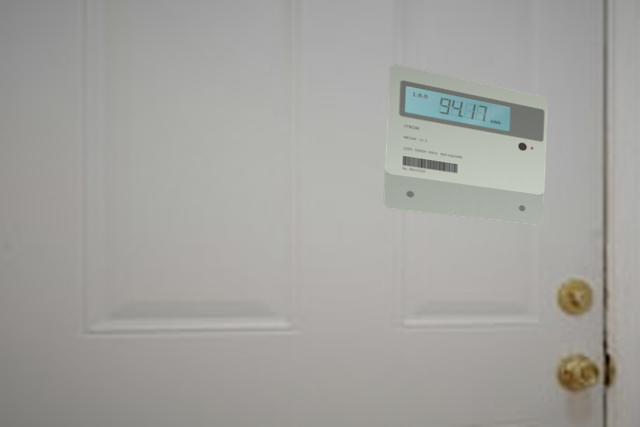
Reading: {"value": 94.17, "unit": "kWh"}
